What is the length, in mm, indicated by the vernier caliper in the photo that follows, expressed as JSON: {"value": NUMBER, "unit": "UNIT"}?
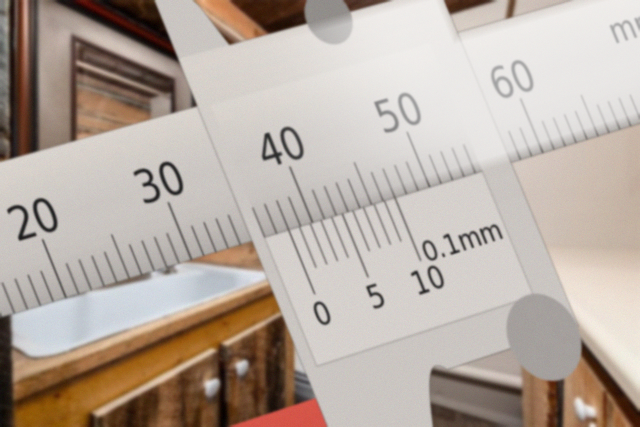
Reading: {"value": 38.0, "unit": "mm"}
